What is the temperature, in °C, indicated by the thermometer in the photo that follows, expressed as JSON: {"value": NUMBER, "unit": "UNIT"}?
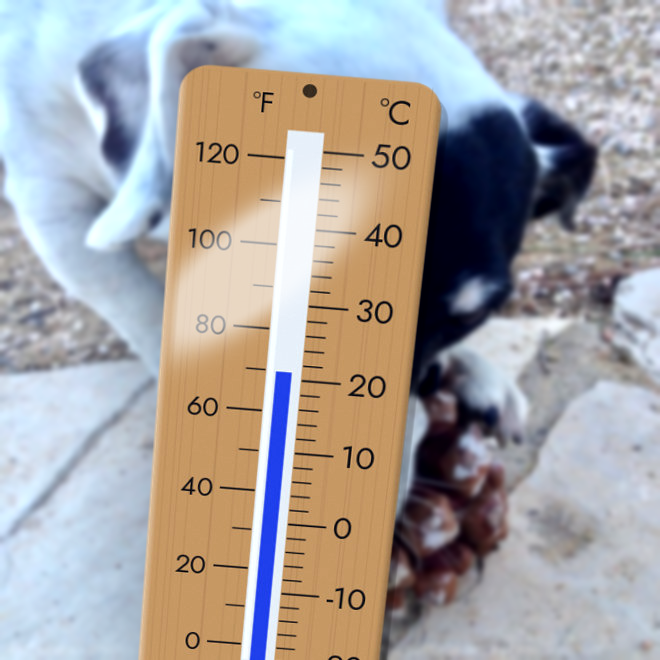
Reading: {"value": 21, "unit": "°C"}
